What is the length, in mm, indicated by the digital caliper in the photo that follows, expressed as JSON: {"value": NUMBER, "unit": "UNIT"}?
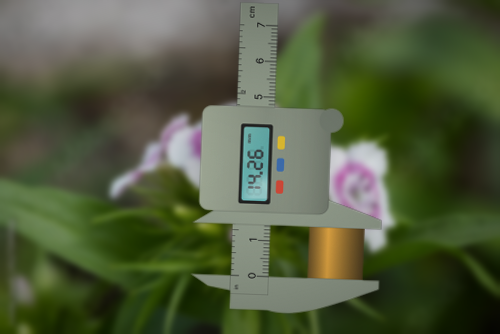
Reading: {"value": 14.26, "unit": "mm"}
